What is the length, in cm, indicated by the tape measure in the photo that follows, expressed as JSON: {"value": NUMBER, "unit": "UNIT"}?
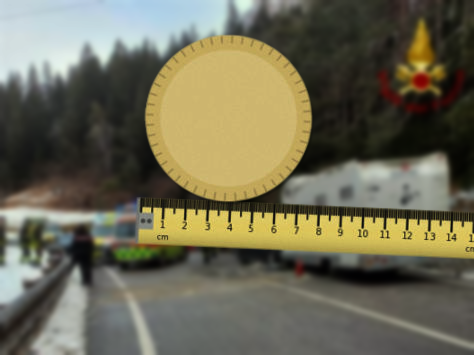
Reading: {"value": 7.5, "unit": "cm"}
